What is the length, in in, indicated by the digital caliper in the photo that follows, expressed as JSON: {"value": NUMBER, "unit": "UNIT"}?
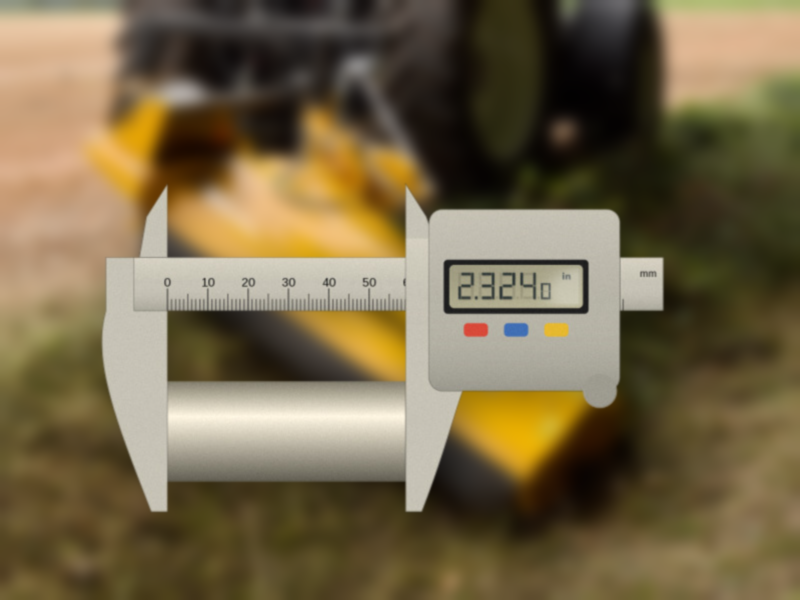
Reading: {"value": 2.3240, "unit": "in"}
